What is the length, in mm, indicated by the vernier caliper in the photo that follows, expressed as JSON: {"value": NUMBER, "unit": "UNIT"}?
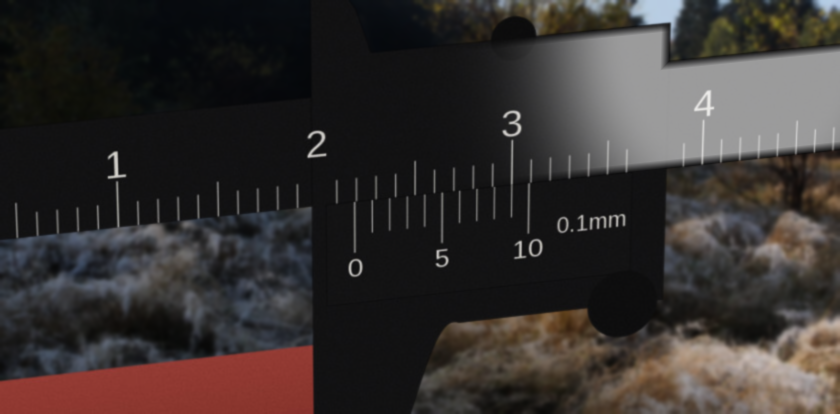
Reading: {"value": 21.9, "unit": "mm"}
